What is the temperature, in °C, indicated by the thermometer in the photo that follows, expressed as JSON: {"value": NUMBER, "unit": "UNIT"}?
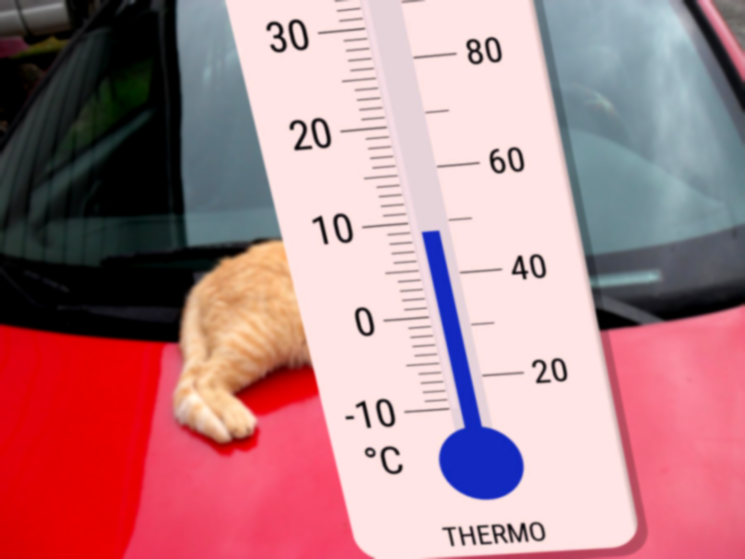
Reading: {"value": 9, "unit": "°C"}
